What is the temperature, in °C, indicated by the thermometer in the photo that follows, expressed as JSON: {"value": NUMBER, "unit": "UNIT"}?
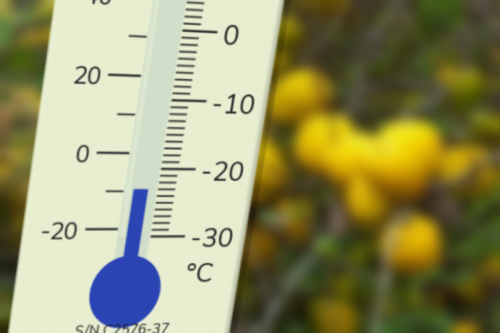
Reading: {"value": -23, "unit": "°C"}
